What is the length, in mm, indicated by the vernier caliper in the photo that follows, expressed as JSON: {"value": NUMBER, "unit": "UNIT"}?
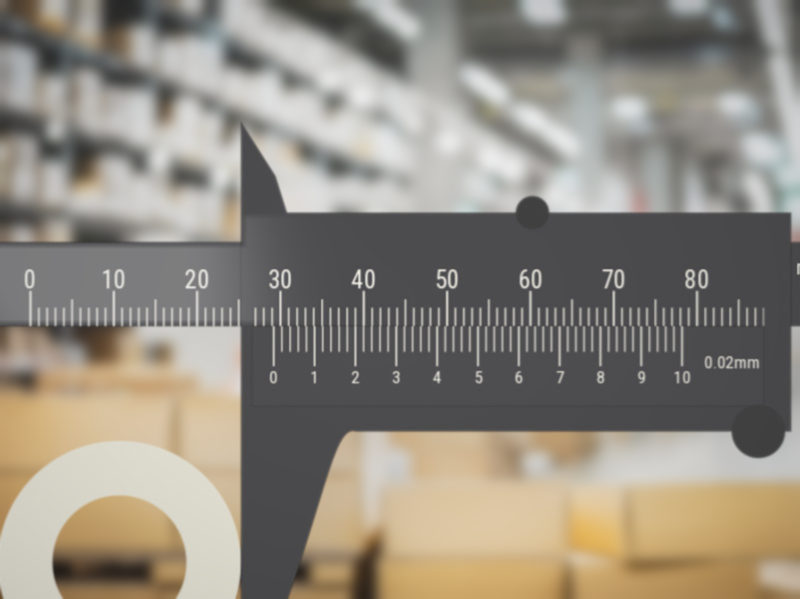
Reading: {"value": 29.2, "unit": "mm"}
